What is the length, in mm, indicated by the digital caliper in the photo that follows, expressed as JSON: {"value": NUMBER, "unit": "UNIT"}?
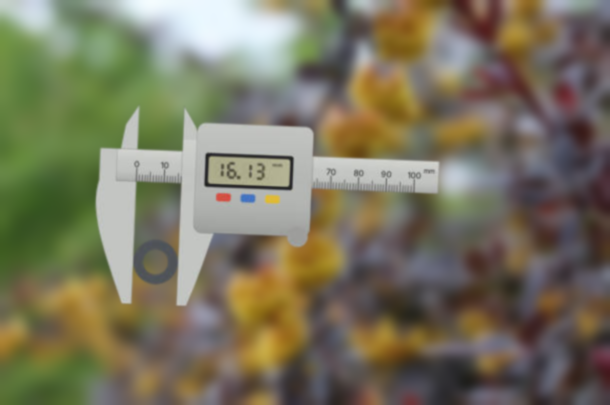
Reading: {"value": 16.13, "unit": "mm"}
